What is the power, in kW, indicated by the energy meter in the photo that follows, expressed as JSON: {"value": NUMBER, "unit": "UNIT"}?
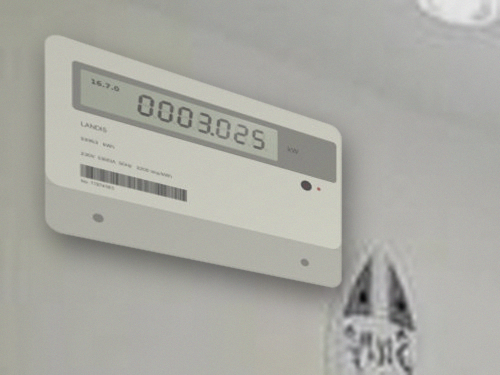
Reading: {"value": 3.025, "unit": "kW"}
